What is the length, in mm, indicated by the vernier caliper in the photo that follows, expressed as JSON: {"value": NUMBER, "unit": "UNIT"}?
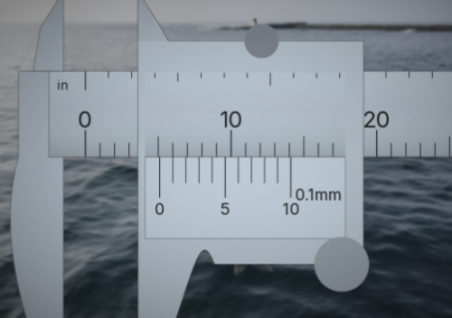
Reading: {"value": 5.1, "unit": "mm"}
